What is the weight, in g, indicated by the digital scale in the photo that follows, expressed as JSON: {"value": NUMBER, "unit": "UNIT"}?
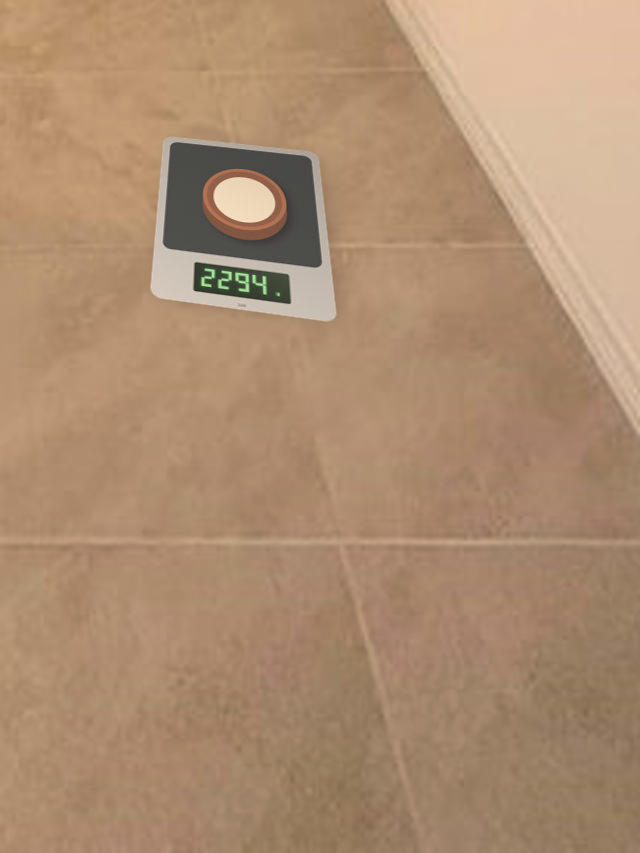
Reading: {"value": 2294, "unit": "g"}
